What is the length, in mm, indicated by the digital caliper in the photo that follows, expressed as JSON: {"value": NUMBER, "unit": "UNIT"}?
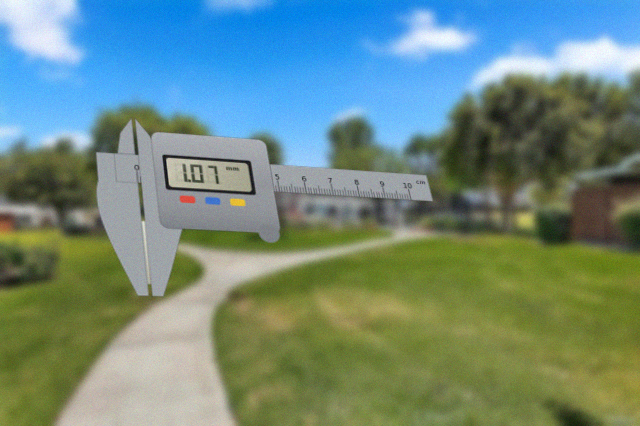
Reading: {"value": 1.07, "unit": "mm"}
